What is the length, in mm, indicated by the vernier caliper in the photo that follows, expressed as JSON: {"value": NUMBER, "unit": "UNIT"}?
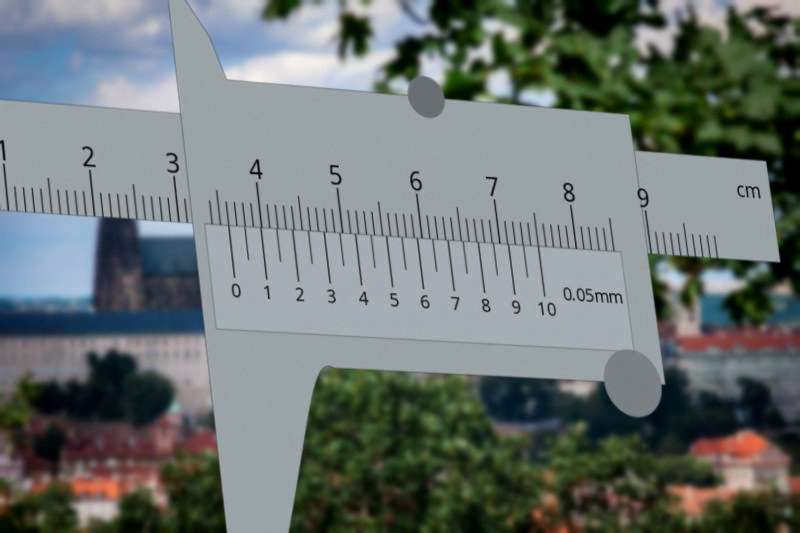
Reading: {"value": 36.0, "unit": "mm"}
